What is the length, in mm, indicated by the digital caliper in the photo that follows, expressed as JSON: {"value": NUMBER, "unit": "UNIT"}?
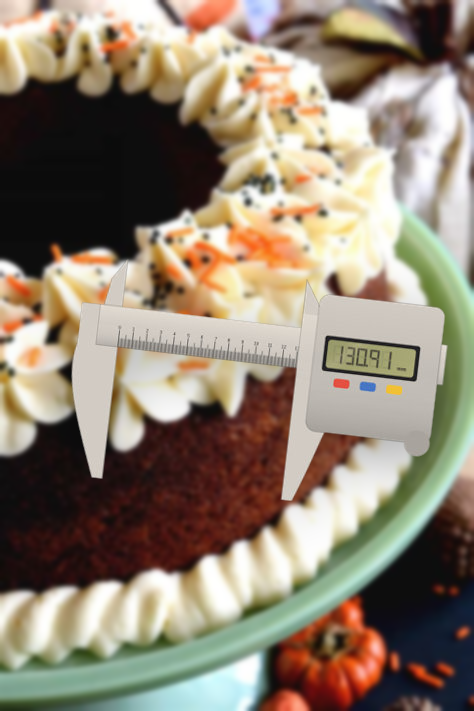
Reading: {"value": 130.91, "unit": "mm"}
